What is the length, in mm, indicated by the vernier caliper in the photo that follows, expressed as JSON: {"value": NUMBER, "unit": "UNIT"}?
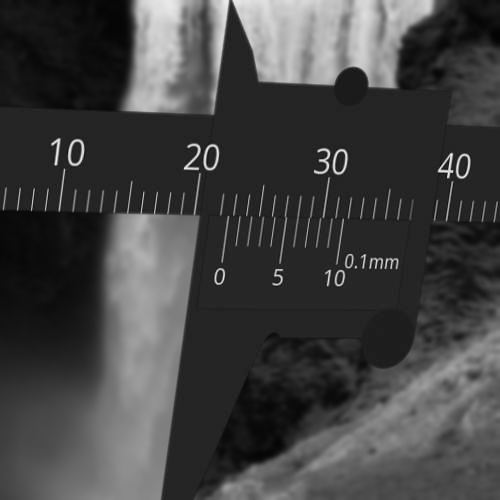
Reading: {"value": 22.6, "unit": "mm"}
